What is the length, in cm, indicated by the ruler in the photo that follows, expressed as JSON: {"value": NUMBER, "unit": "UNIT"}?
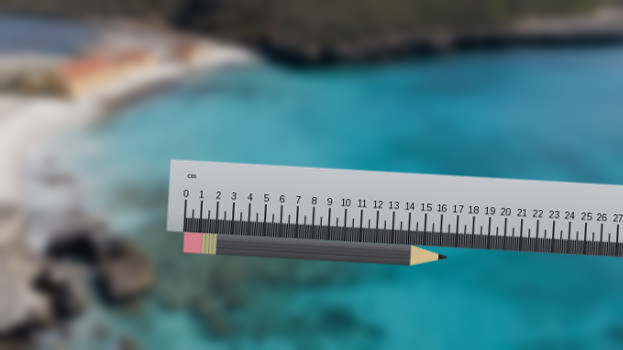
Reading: {"value": 16.5, "unit": "cm"}
